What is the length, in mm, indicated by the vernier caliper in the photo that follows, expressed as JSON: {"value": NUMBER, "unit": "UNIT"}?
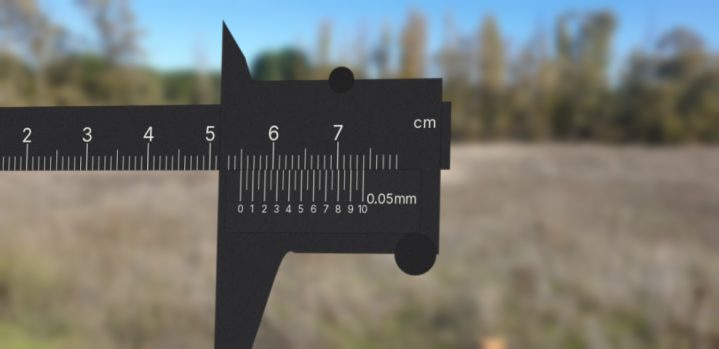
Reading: {"value": 55.0, "unit": "mm"}
